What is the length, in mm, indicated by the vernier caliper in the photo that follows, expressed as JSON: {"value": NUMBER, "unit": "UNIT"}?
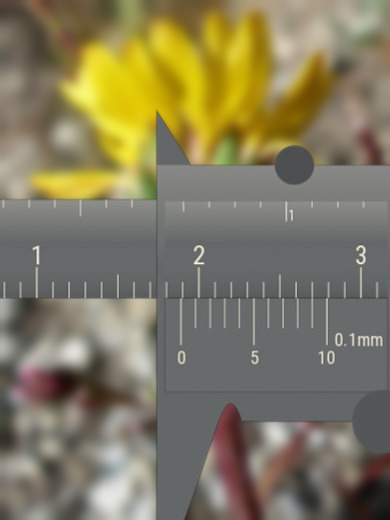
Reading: {"value": 18.9, "unit": "mm"}
